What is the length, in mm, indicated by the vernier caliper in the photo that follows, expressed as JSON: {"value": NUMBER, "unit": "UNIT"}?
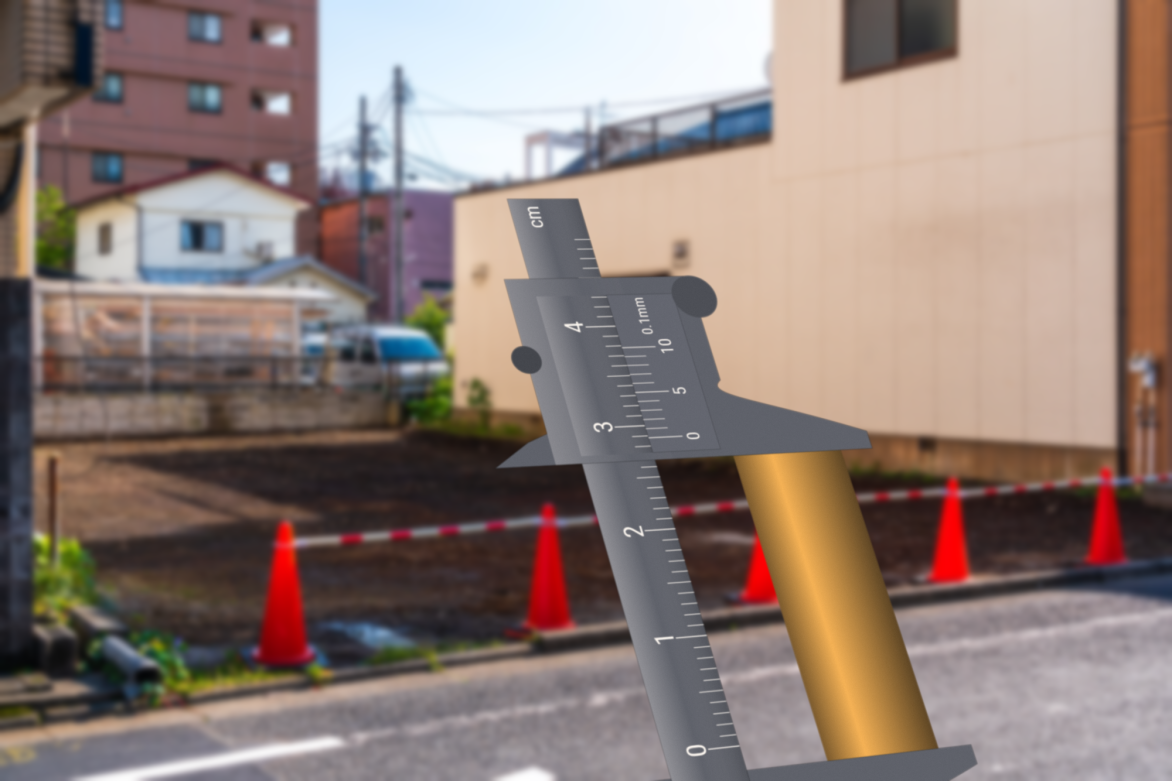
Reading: {"value": 28.8, "unit": "mm"}
